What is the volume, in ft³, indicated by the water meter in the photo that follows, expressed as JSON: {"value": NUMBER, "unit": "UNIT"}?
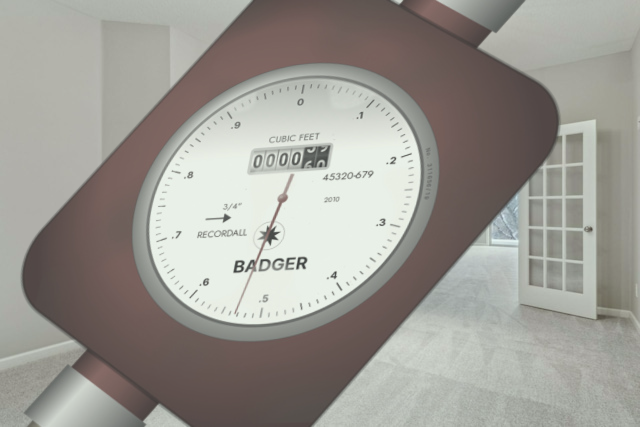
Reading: {"value": 59.53, "unit": "ft³"}
